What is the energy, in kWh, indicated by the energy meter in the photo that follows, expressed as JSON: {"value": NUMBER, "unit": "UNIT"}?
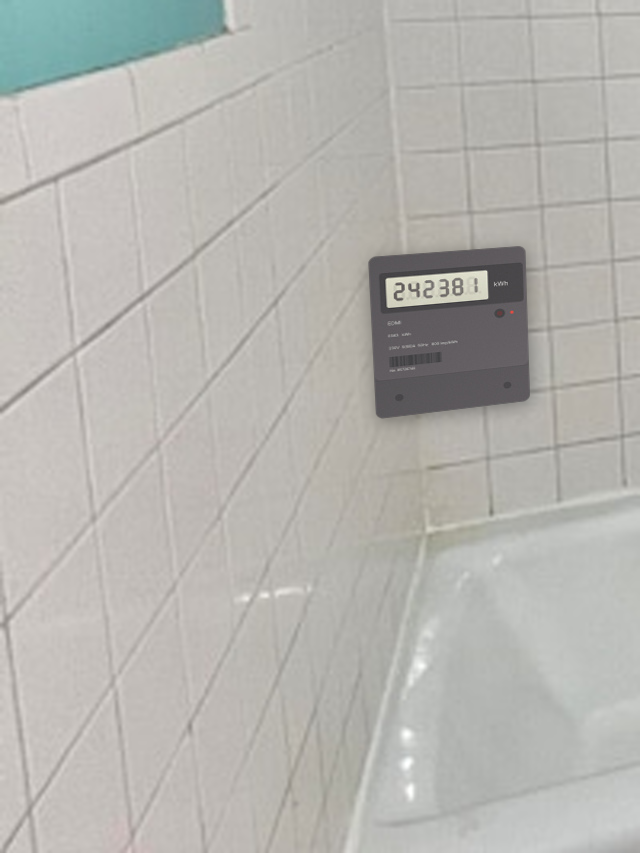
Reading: {"value": 242381, "unit": "kWh"}
